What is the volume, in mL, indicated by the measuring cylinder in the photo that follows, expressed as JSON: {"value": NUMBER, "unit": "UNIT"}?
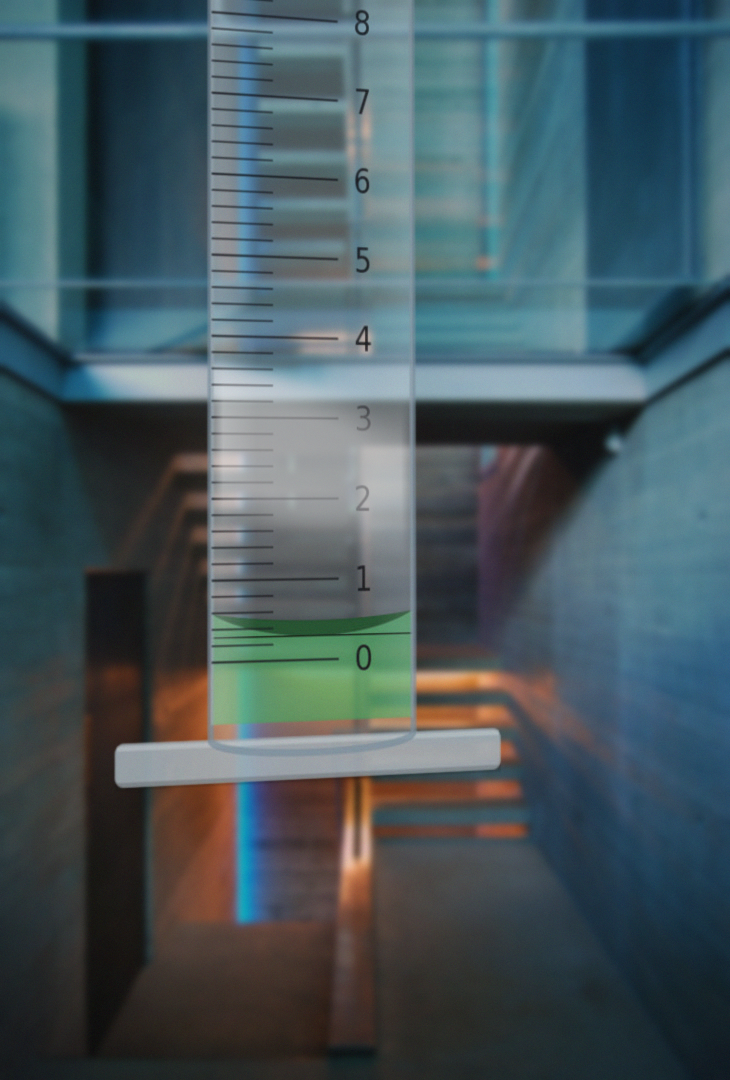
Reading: {"value": 0.3, "unit": "mL"}
